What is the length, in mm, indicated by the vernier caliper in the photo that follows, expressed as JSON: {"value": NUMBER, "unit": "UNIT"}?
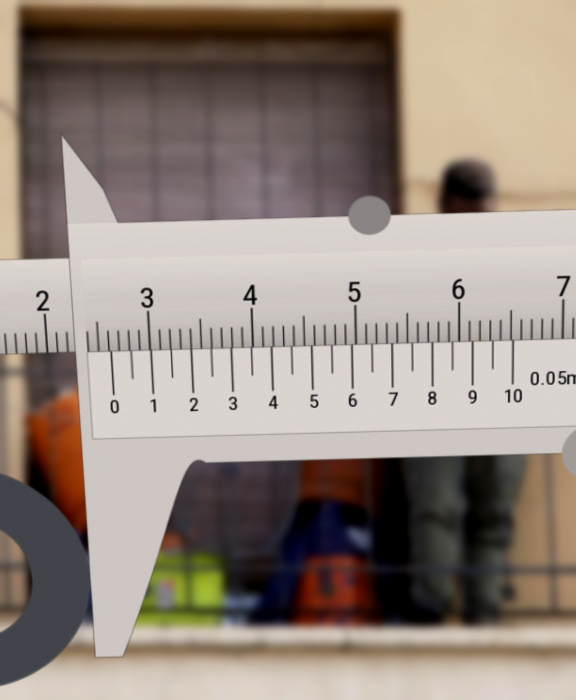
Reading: {"value": 26.2, "unit": "mm"}
